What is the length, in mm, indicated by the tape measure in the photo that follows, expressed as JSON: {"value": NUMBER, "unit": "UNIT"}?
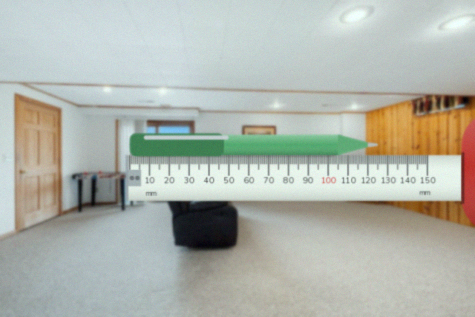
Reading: {"value": 125, "unit": "mm"}
